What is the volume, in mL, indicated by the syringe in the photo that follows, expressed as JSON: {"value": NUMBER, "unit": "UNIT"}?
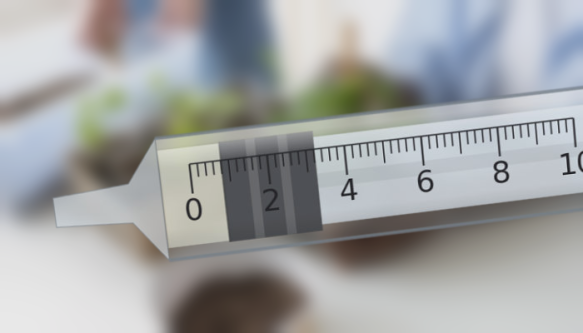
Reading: {"value": 0.8, "unit": "mL"}
